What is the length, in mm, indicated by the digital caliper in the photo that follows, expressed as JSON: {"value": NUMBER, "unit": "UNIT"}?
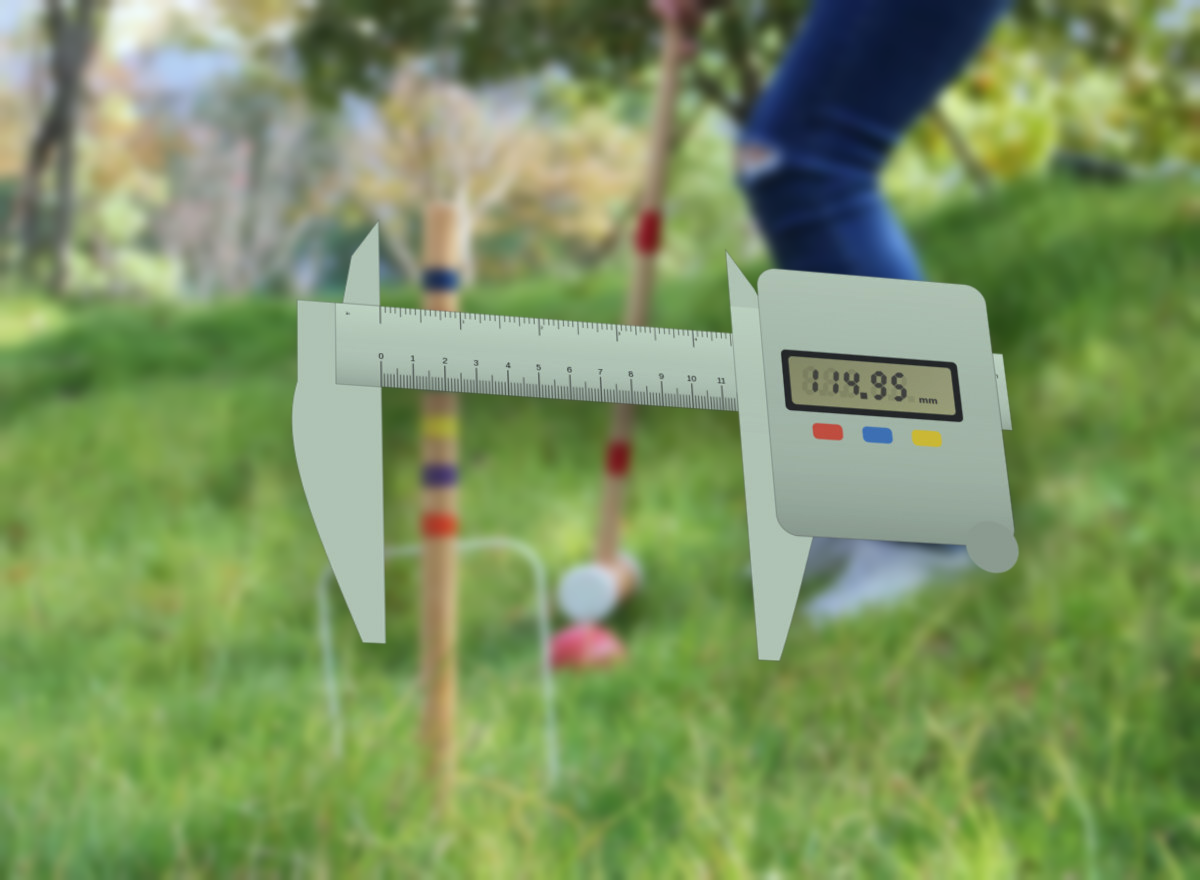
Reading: {"value": 114.95, "unit": "mm"}
